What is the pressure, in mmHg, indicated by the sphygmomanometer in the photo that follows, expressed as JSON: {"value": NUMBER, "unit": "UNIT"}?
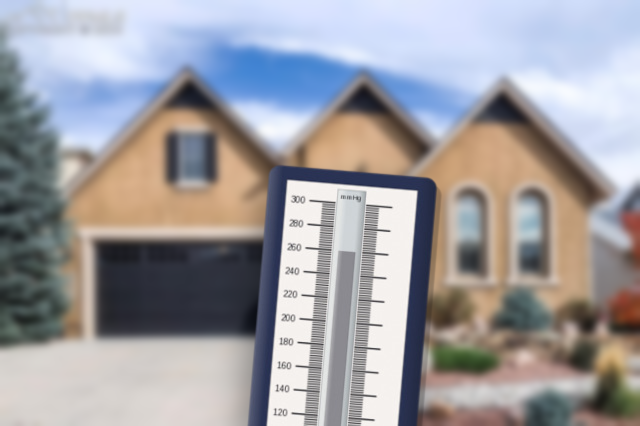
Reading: {"value": 260, "unit": "mmHg"}
